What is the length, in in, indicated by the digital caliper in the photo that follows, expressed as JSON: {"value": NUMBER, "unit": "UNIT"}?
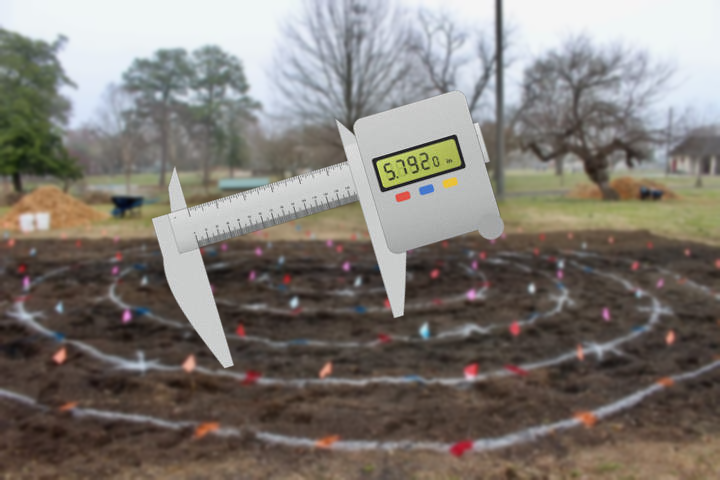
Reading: {"value": 5.7920, "unit": "in"}
